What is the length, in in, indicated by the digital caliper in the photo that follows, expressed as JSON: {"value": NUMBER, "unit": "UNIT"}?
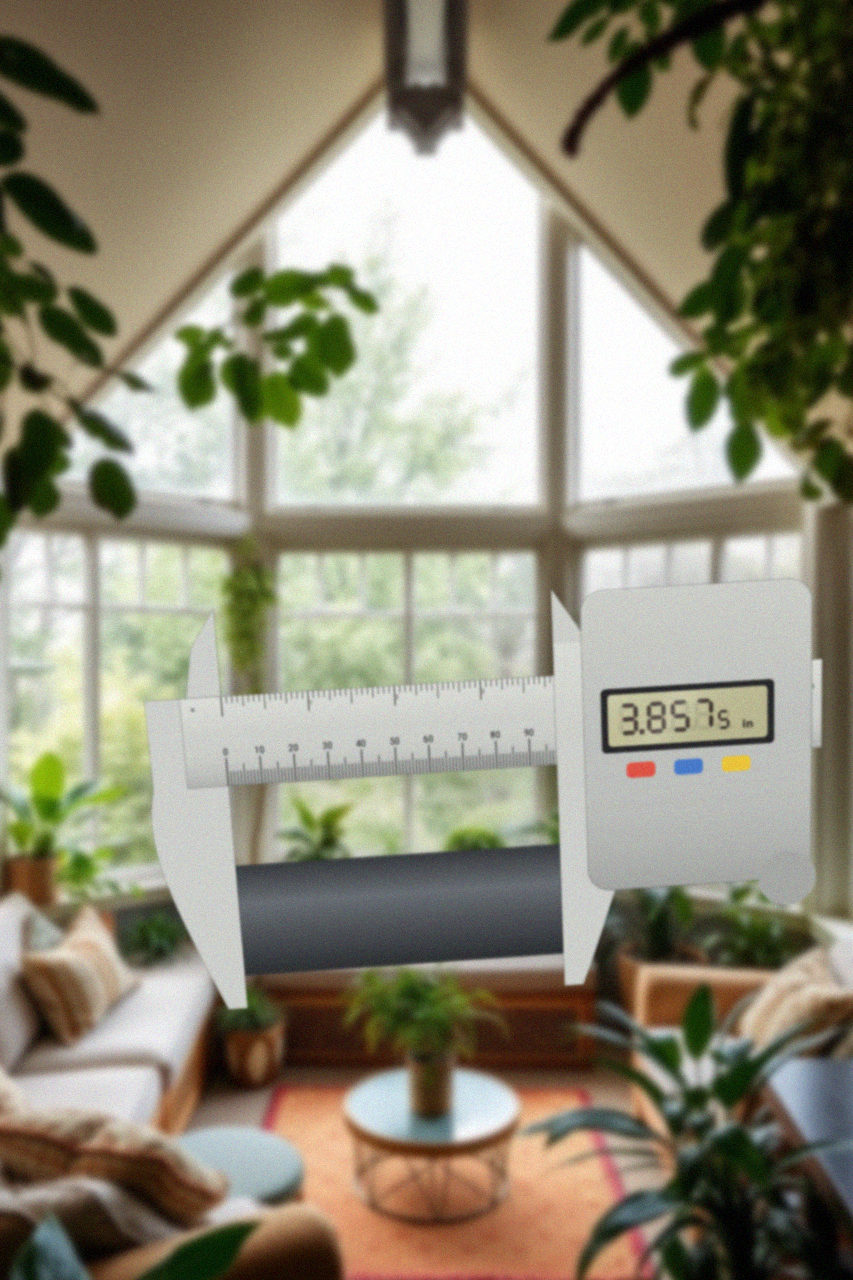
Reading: {"value": 3.8575, "unit": "in"}
